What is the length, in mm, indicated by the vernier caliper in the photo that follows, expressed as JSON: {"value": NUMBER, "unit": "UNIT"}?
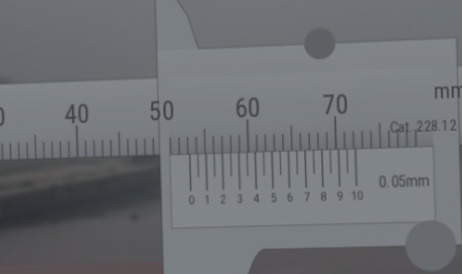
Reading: {"value": 53.2, "unit": "mm"}
